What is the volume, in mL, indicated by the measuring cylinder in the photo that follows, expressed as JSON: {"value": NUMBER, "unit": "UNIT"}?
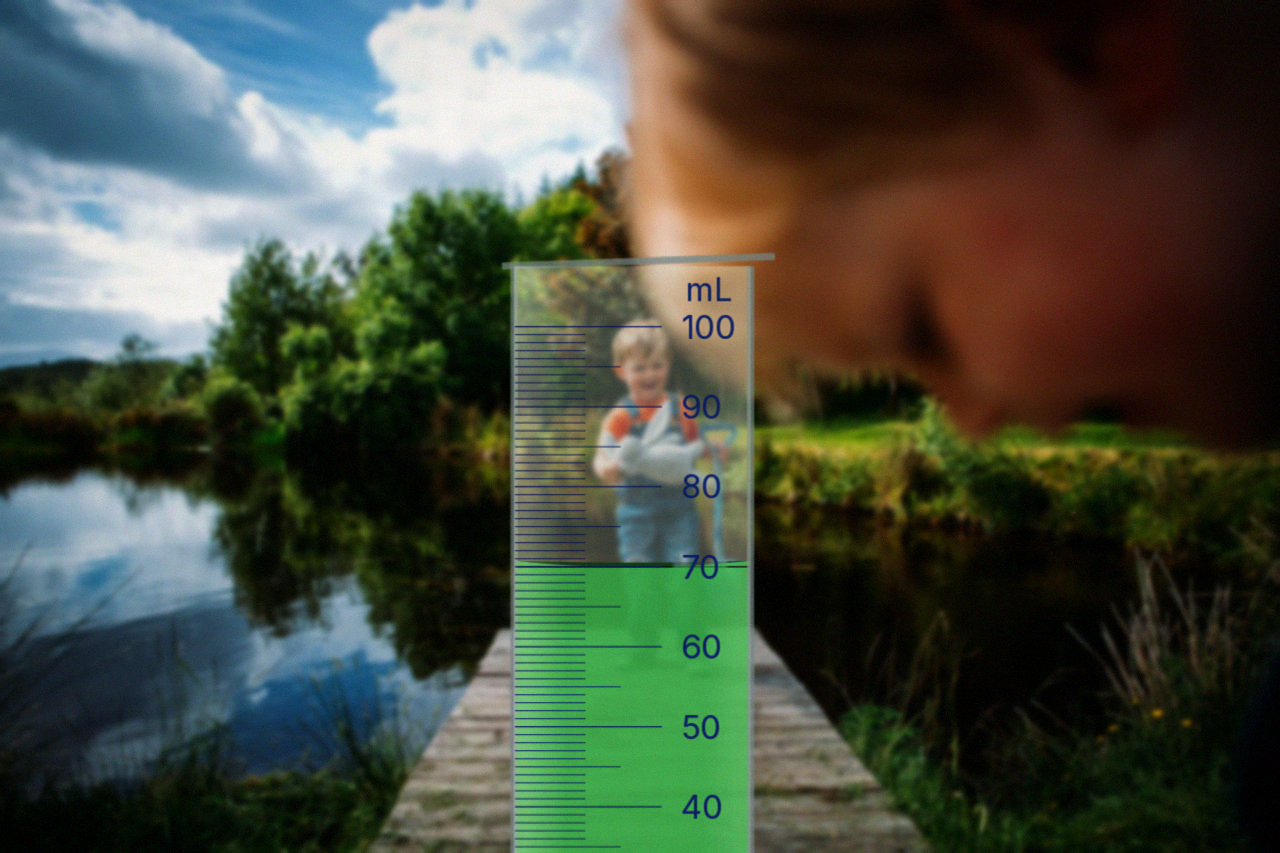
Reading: {"value": 70, "unit": "mL"}
